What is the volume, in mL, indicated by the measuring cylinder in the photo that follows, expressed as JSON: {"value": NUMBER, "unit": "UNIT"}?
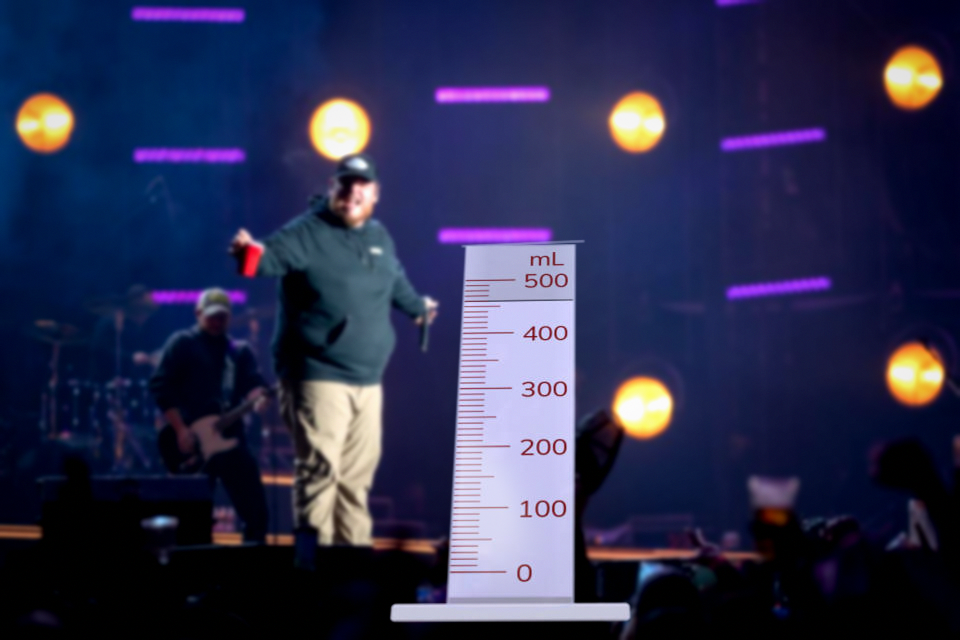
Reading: {"value": 460, "unit": "mL"}
